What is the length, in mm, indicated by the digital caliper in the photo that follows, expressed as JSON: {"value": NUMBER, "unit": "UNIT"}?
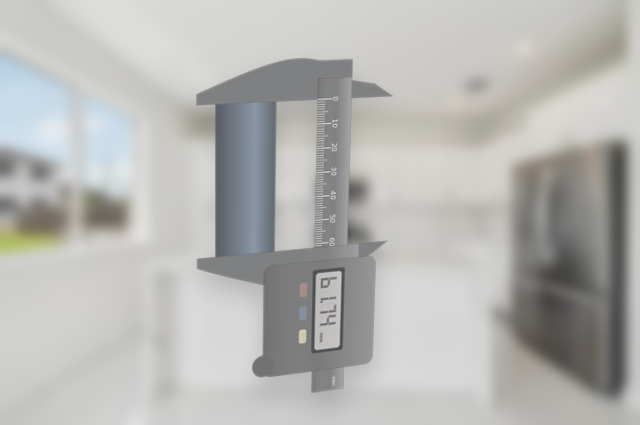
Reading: {"value": 61.74, "unit": "mm"}
